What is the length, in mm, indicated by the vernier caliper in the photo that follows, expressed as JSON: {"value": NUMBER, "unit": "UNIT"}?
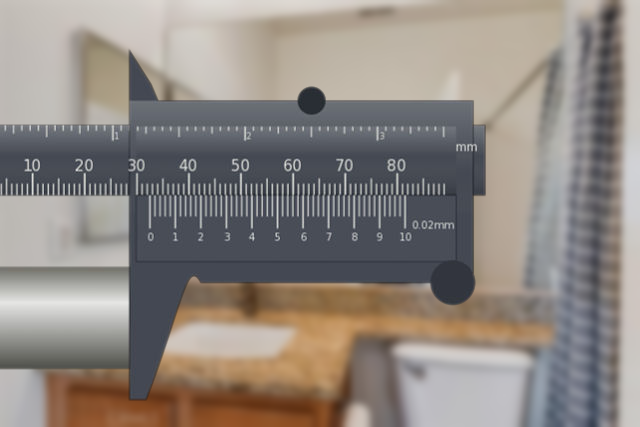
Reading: {"value": 32.5, "unit": "mm"}
